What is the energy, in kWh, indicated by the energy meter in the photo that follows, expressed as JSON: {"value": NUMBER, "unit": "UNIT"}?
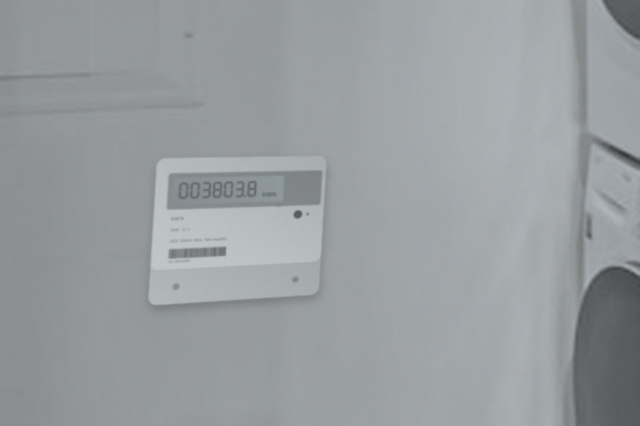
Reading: {"value": 3803.8, "unit": "kWh"}
